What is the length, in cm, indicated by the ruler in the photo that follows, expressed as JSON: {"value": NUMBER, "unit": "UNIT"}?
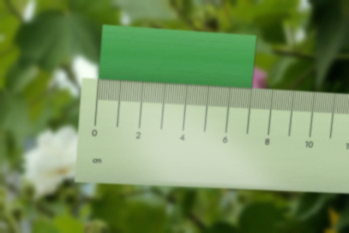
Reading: {"value": 7, "unit": "cm"}
